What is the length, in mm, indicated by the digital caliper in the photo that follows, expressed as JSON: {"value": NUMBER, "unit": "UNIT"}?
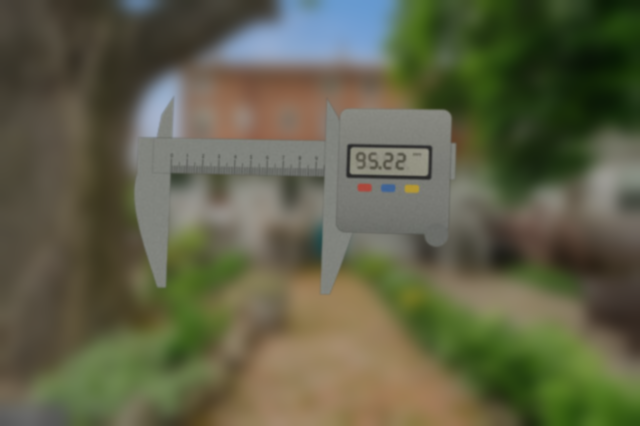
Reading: {"value": 95.22, "unit": "mm"}
